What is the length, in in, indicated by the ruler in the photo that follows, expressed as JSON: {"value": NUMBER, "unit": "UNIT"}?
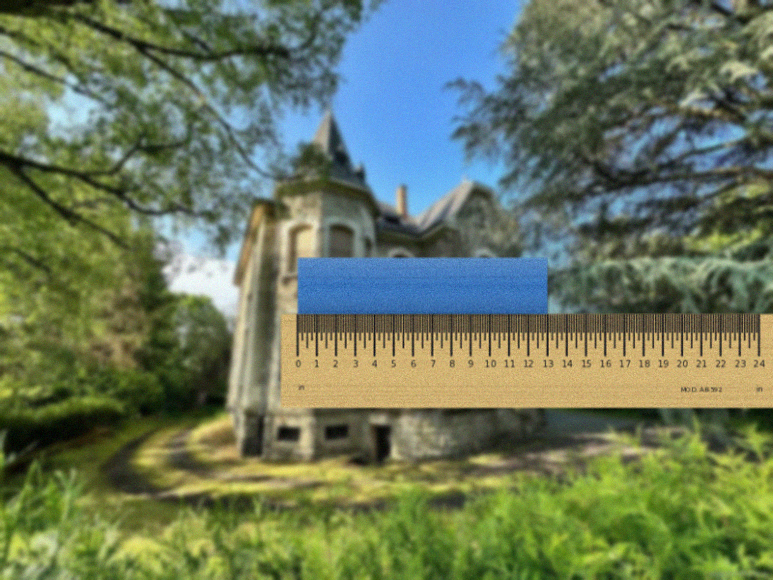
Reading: {"value": 13, "unit": "in"}
